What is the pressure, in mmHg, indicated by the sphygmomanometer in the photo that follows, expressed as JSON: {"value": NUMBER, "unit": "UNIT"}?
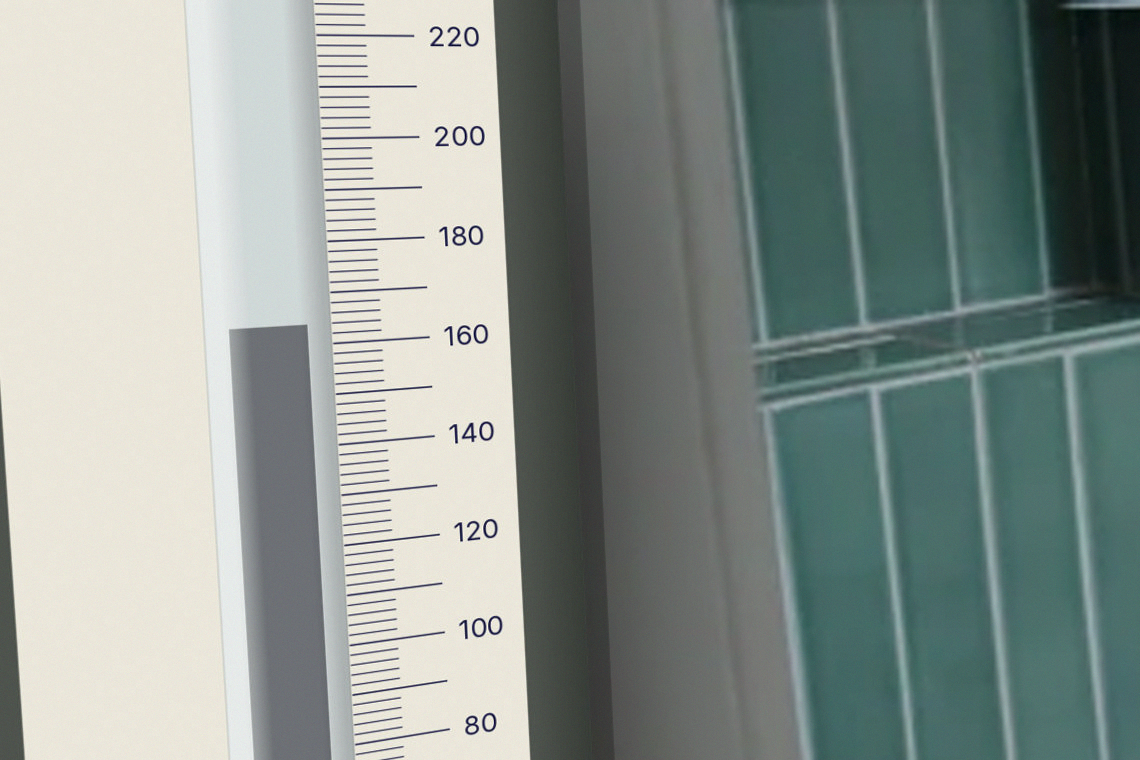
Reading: {"value": 164, "unit": "mmHg"}
